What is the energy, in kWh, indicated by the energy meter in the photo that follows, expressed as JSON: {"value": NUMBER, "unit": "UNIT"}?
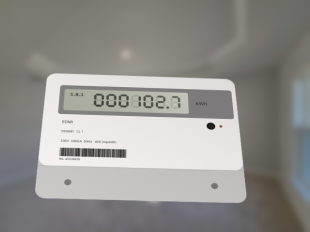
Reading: {"value": 102.7, "unit": "kWh"}
